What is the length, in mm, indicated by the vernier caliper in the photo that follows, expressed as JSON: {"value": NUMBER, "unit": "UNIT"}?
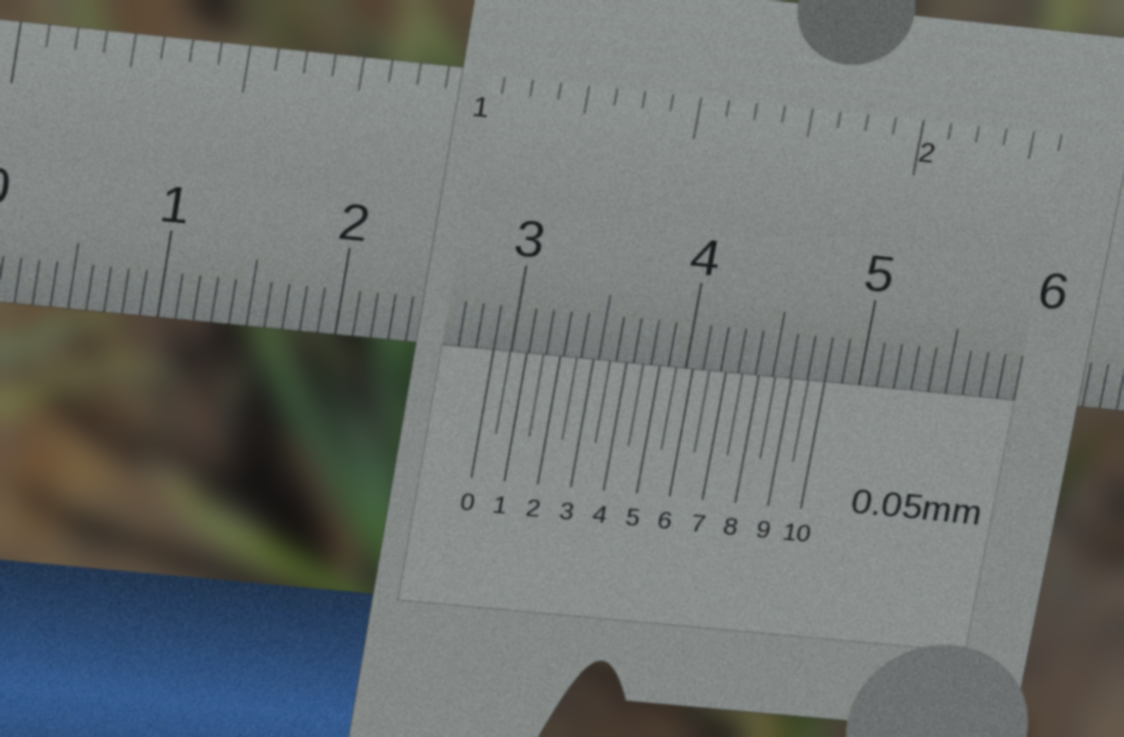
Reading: {"value": 29.0, "unit": "mm"}
